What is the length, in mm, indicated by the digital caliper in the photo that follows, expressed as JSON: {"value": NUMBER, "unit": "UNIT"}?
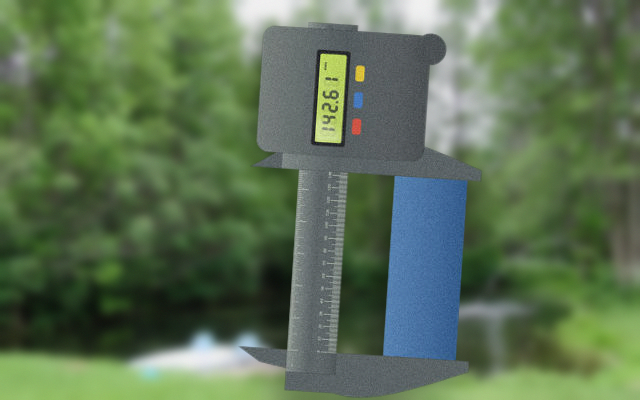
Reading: {"value": 142.61, "unit": "mm"}
